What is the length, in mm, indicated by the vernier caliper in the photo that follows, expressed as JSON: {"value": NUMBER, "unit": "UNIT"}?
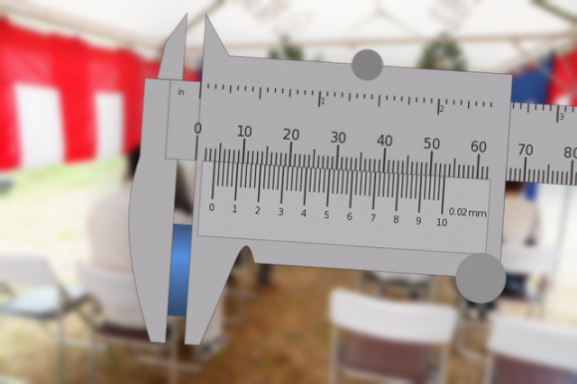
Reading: {"value": 4.0, "unit": "mm"}
